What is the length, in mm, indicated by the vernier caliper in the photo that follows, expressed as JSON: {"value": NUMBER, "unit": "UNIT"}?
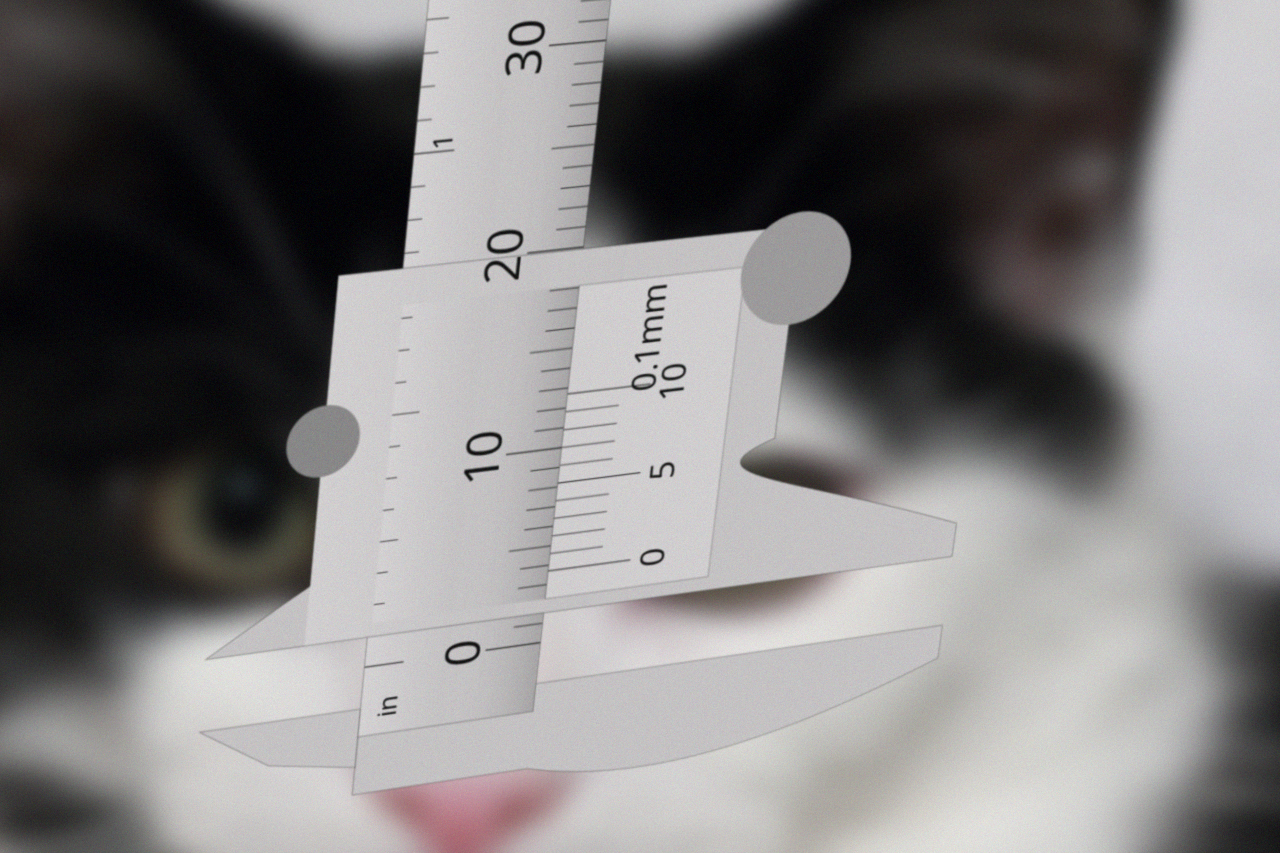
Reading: {"value": 3.7, "unit": "mm"}
